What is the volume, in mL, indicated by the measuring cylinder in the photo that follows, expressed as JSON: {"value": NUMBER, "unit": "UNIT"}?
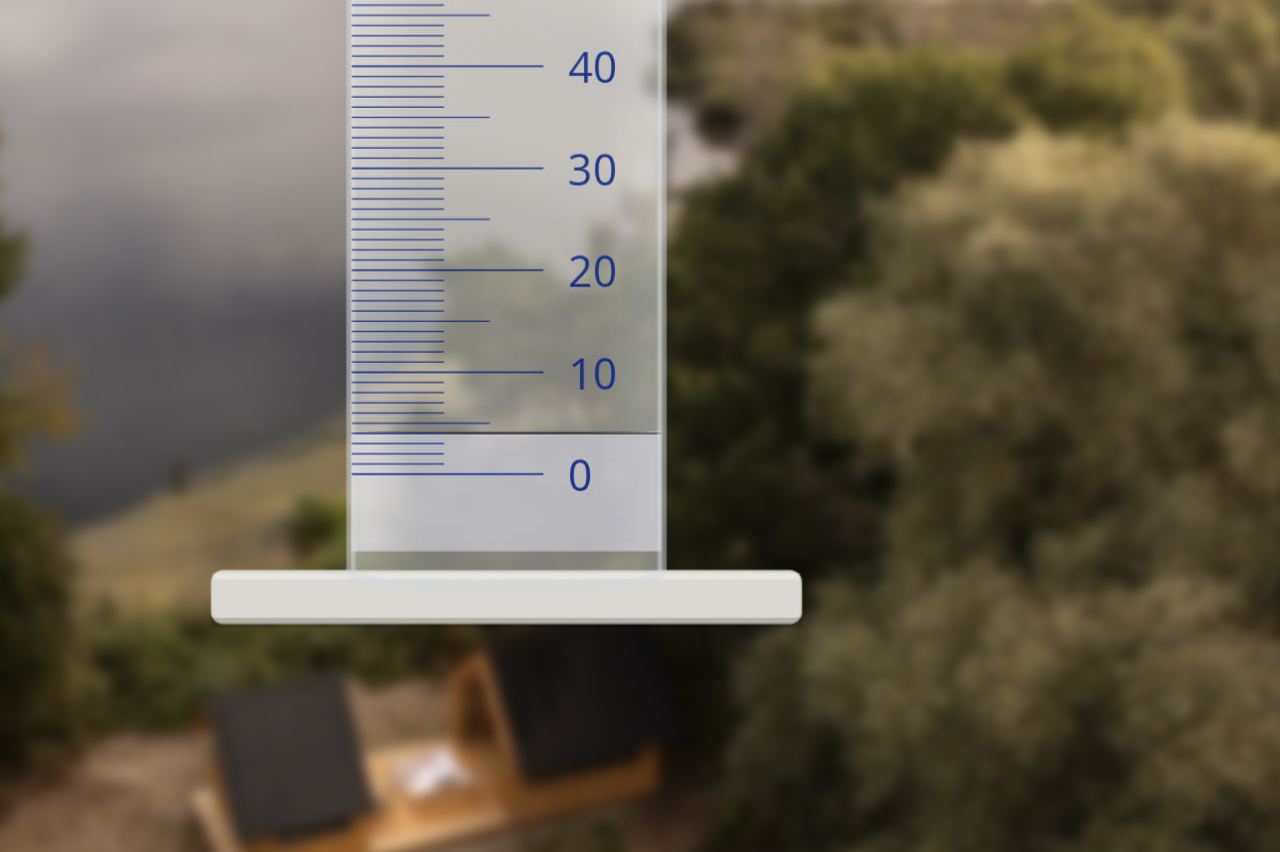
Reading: {"value": 4, "unit": "mL"}
